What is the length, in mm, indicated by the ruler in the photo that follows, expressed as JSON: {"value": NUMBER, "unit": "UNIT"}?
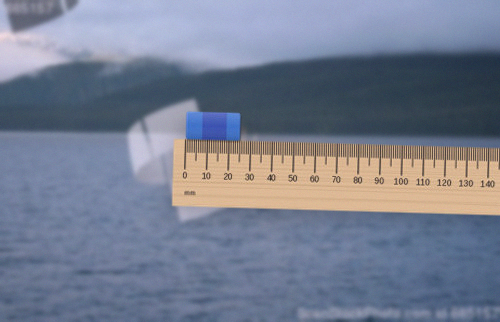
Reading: {"value": 25, "unit": "mm"}
